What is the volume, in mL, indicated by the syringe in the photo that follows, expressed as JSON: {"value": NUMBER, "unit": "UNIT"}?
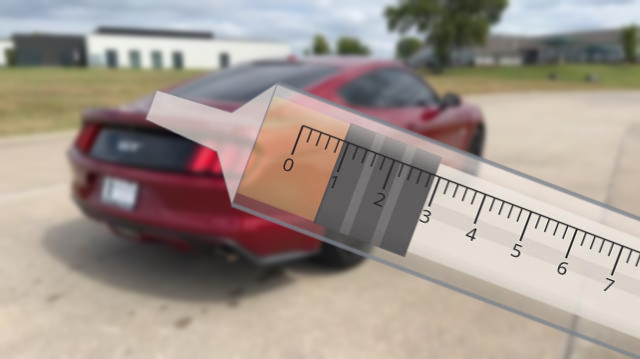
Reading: {"value": 0.9, "unit": "mL"}
